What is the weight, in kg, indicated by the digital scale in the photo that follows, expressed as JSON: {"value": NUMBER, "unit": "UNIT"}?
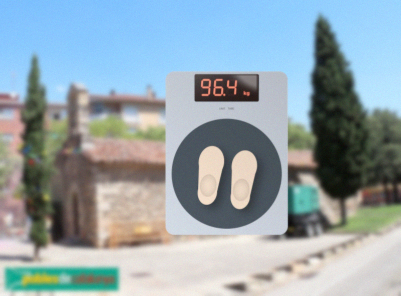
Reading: {"value": 96.4, "unit": "kg"}
